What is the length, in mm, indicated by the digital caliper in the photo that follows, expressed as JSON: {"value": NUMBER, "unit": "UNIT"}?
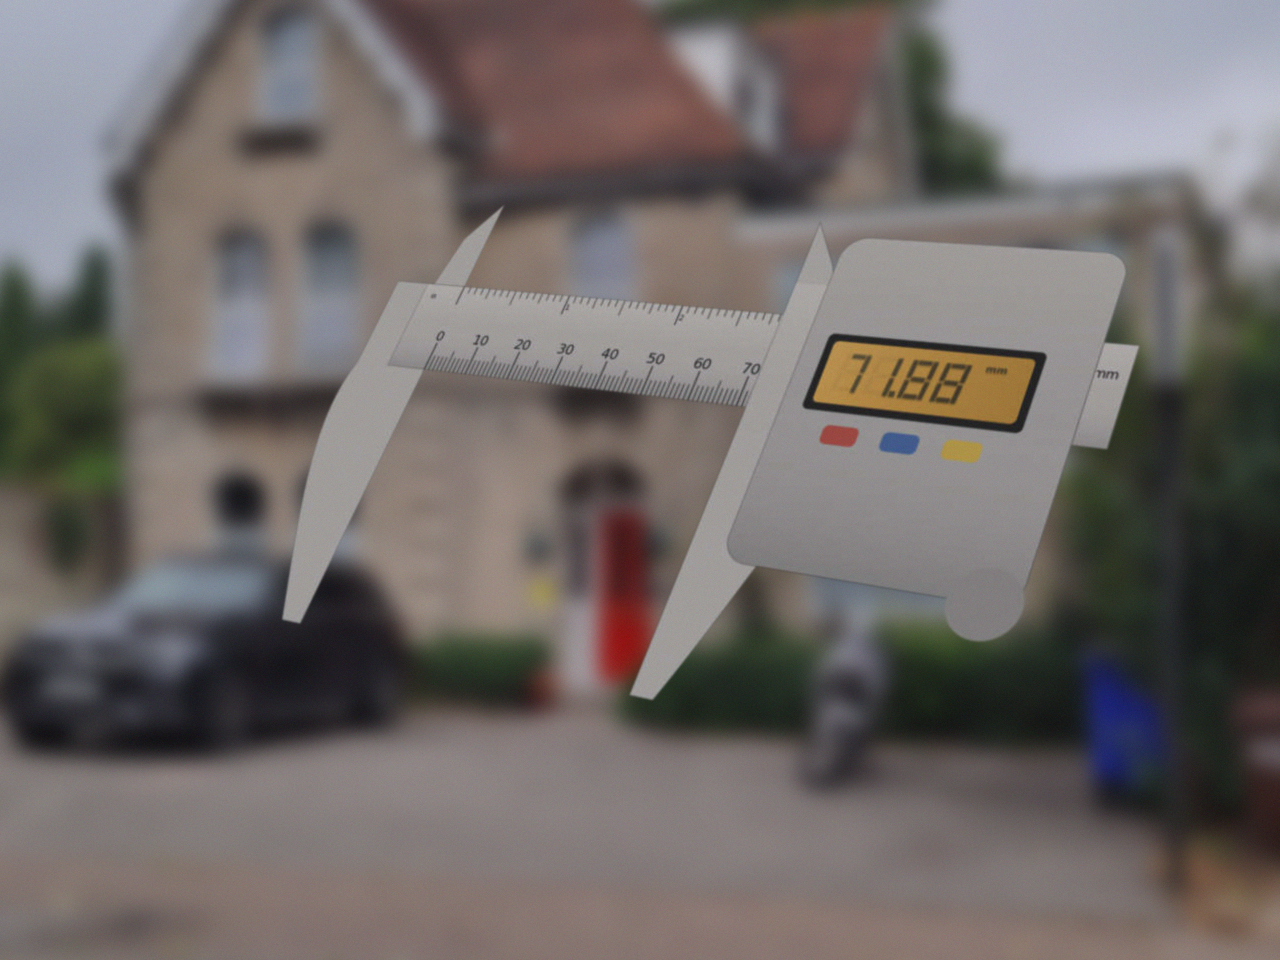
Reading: {"value": 71.88, "unit": "mm"}
